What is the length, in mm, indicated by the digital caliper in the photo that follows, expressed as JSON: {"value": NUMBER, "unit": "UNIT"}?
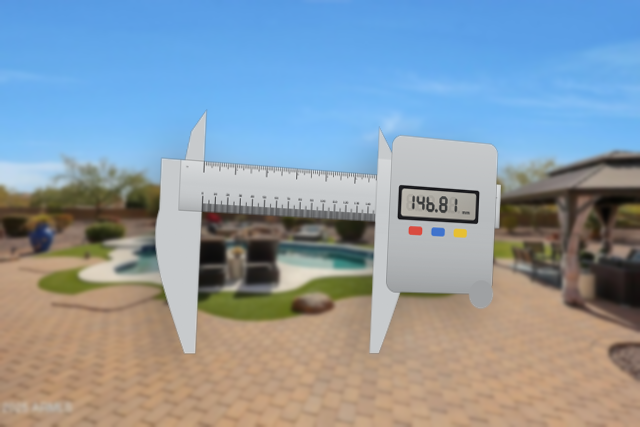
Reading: {"value": 146.81, "unit": "mm"}
